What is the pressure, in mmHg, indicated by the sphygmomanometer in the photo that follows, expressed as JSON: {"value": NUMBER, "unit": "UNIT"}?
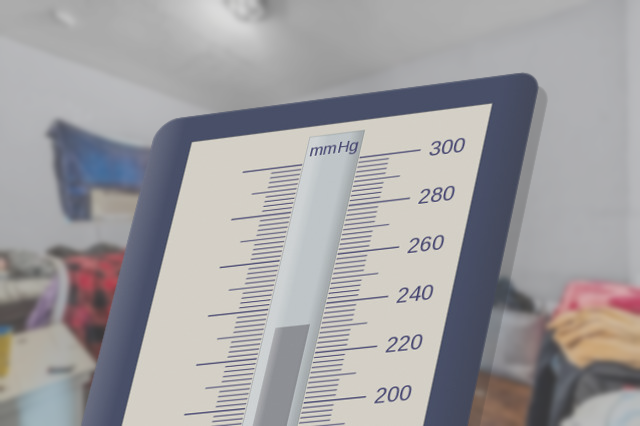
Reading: {"value": 232, "unit": "mmHg"}
